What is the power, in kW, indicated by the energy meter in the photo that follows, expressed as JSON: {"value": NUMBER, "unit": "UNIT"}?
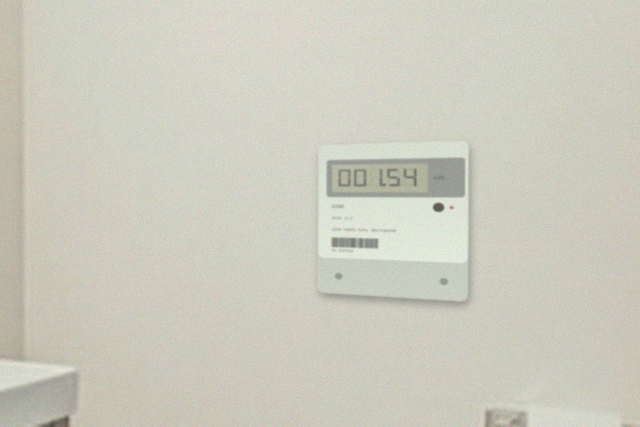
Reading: {"value": 1.54, "unit": "kW"}
